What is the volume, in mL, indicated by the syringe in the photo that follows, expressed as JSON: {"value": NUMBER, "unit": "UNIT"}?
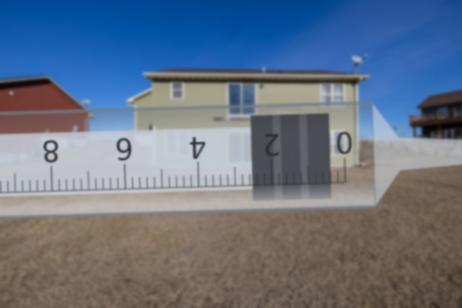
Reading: {"value": 0.4, "unit": "mL"}
